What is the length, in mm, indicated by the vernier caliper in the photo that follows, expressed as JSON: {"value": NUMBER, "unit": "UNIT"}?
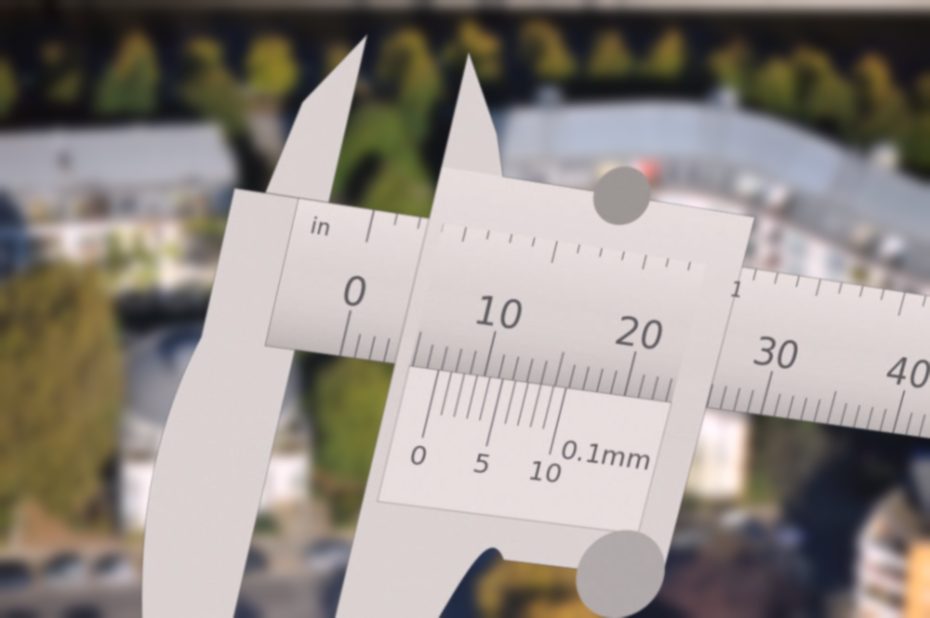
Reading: {"value": 6.8, "unit": "mm"}
